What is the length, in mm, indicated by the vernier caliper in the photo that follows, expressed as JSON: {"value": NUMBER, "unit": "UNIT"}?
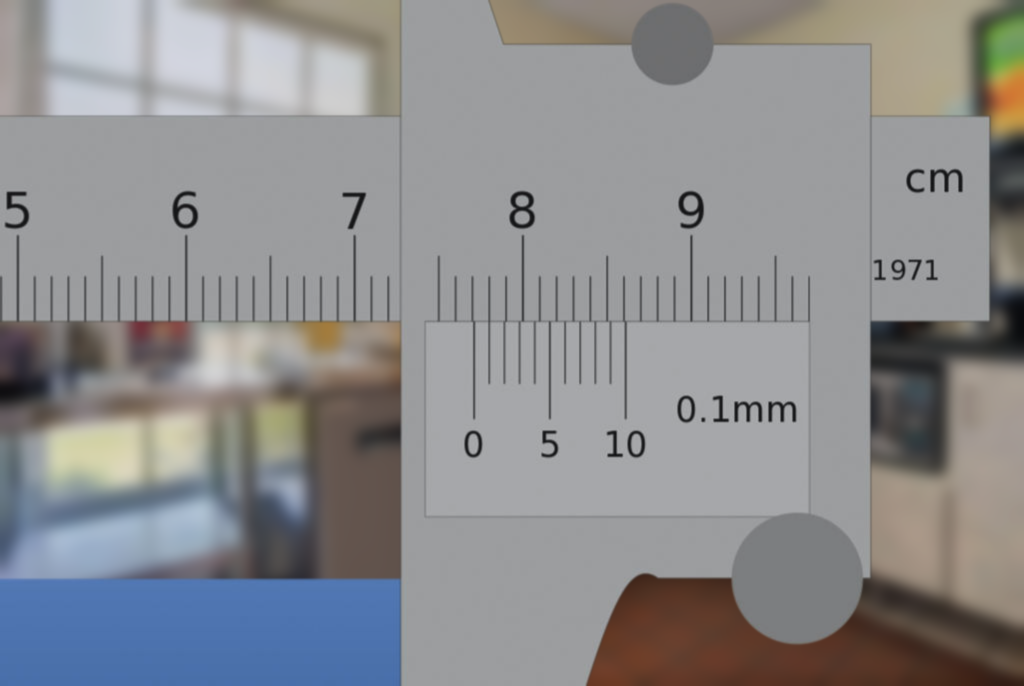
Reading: {"value": 77.1, "unit": "mm"}
